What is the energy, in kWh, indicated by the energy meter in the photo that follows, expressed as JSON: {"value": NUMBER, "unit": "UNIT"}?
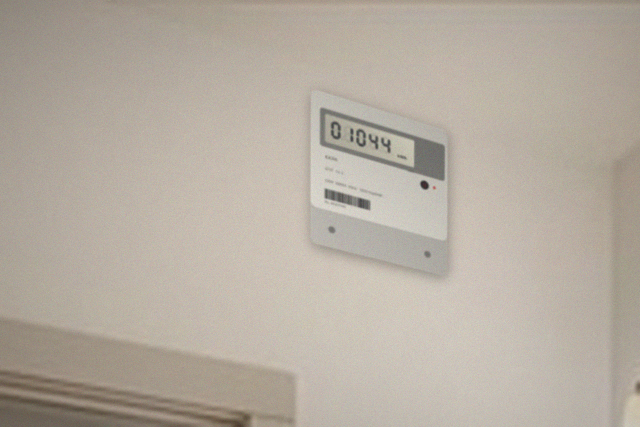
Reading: {"value": 1044, "unit": "kWh"}
